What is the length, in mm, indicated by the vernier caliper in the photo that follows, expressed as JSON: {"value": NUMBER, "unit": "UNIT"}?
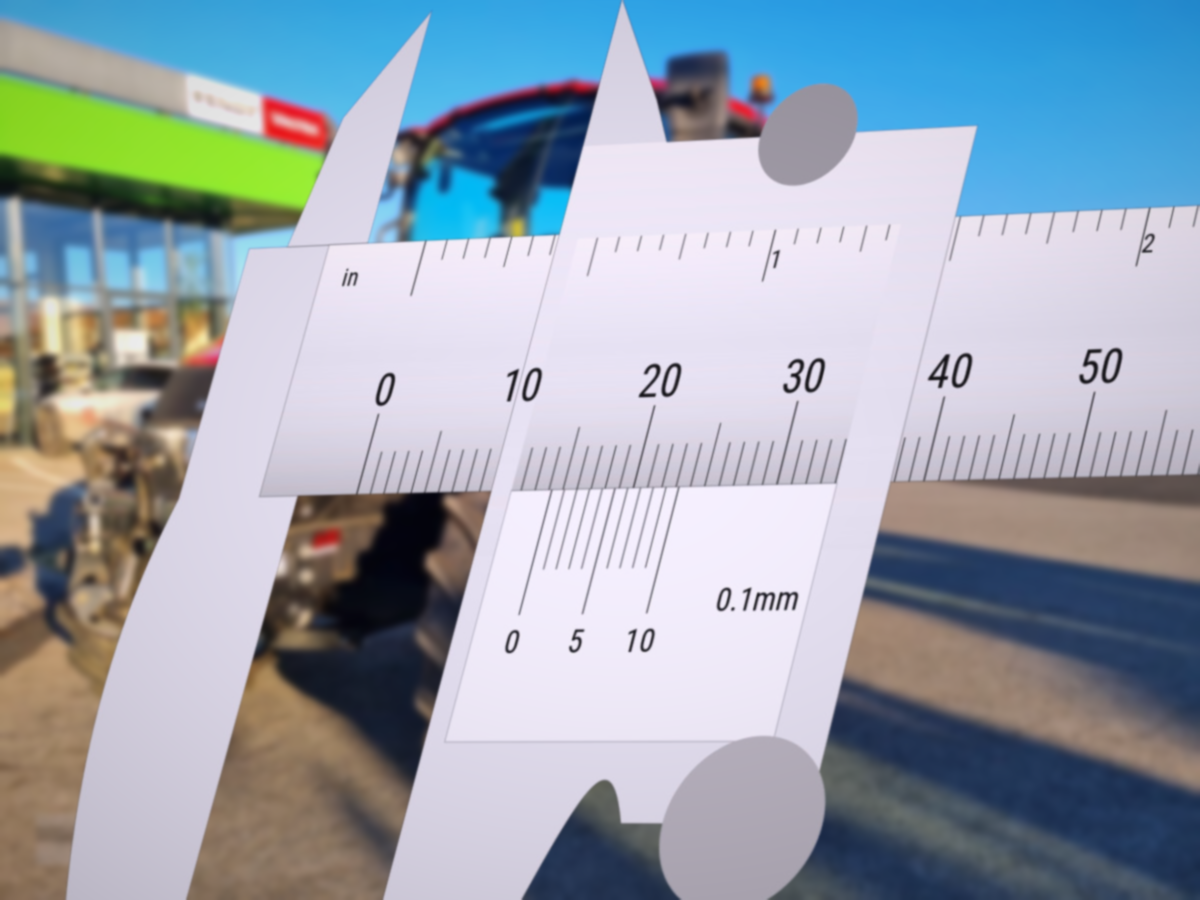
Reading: {"value": 14.2, "unit": "mm"}
